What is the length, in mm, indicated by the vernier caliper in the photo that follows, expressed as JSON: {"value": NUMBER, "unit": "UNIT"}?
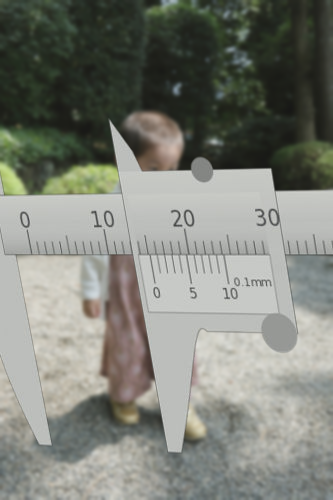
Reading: {"value": 15.2, "unit": "mm"}
